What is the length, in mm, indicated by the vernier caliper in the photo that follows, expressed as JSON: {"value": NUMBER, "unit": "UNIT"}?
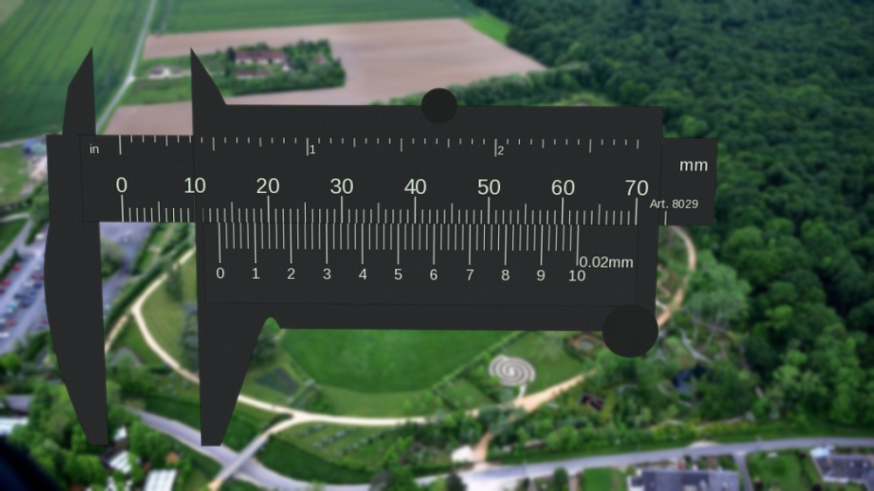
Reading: {"value": 13.2, "unit": "mm"}
